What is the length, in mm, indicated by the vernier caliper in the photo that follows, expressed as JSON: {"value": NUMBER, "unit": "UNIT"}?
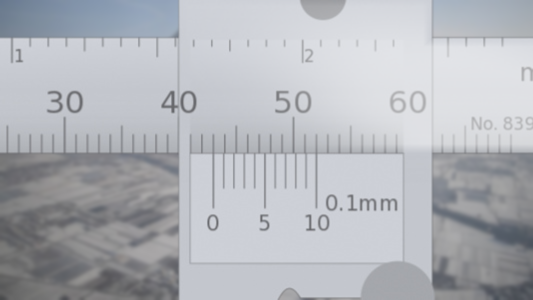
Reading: {"value": 43.0, "unit": "mm"}
